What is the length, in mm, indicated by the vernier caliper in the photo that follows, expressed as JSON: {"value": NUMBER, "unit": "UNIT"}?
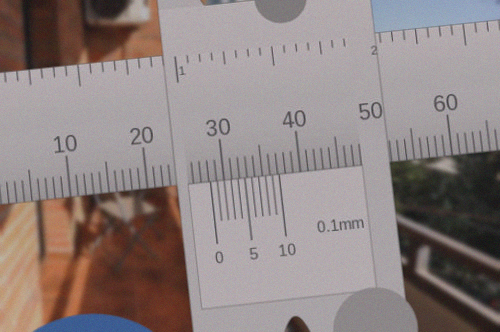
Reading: {"value": 28.2, "unit": "mm"}
